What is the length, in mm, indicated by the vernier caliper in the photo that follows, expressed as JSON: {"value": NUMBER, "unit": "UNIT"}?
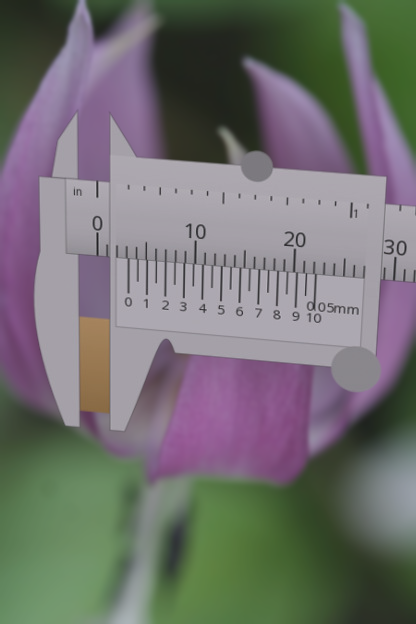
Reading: {"value": 3.2, "unit": "mm"}
